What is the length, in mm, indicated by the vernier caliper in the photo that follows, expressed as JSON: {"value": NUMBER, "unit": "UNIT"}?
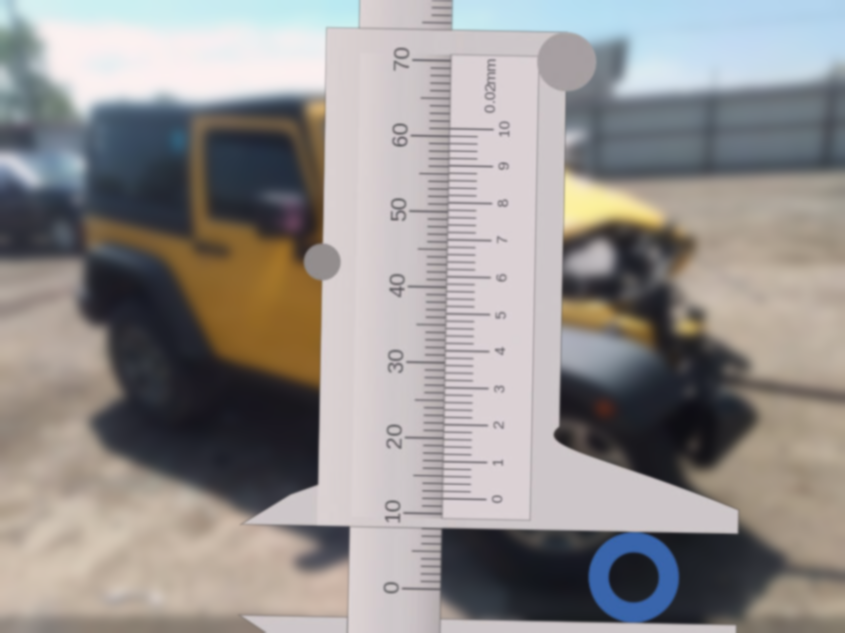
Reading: {"value": 12.0, "unit": "mm"}
